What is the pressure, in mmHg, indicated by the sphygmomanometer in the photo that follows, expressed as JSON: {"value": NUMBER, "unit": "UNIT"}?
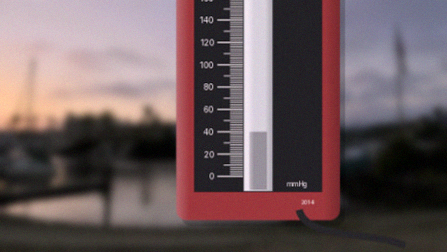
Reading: {"value": 40, "unit": "mmHg"}
